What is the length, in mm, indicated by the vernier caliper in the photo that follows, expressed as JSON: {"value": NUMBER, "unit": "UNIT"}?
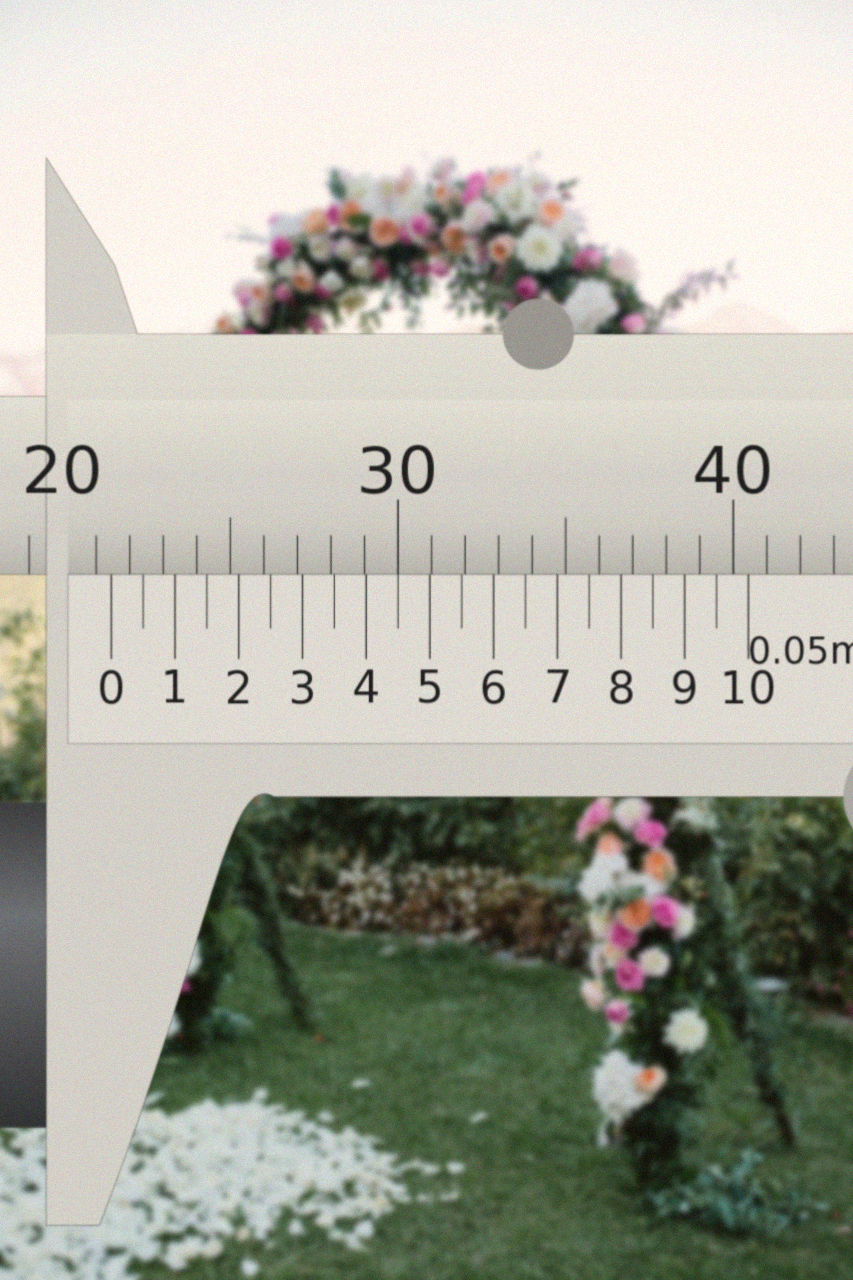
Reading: {"value": 21.45, "unit": "mm"}
